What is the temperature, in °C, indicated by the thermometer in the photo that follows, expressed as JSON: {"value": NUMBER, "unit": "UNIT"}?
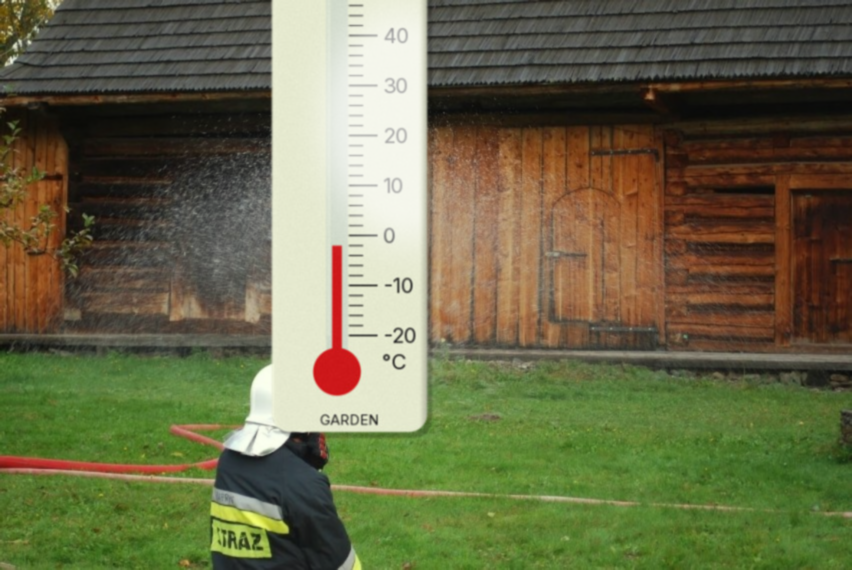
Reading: {"value": -2, "unit": "°C"}
